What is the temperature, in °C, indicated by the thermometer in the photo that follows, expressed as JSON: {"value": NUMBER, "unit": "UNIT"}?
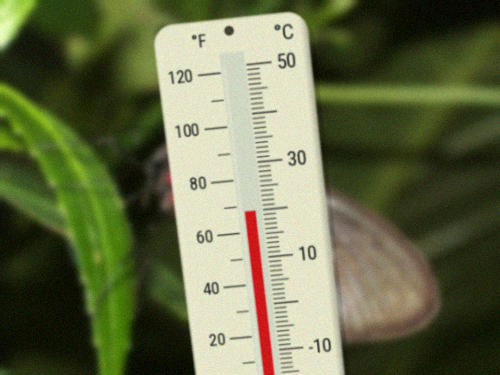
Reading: {"value": 20, "unit": "°C"}
